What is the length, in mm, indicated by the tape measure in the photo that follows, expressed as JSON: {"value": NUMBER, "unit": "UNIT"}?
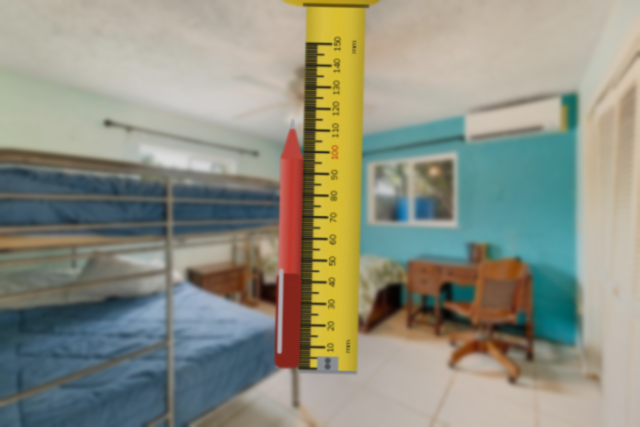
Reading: {"value": 115, "unit": "mm"}
